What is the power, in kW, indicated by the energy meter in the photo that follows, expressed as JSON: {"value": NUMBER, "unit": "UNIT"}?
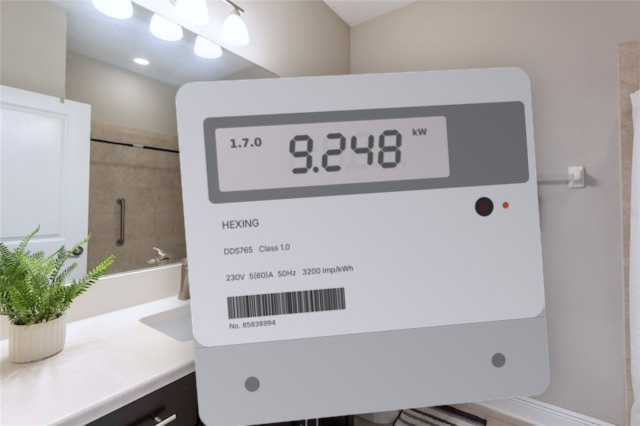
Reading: {"value": 9.248, "unit": "kW"}
